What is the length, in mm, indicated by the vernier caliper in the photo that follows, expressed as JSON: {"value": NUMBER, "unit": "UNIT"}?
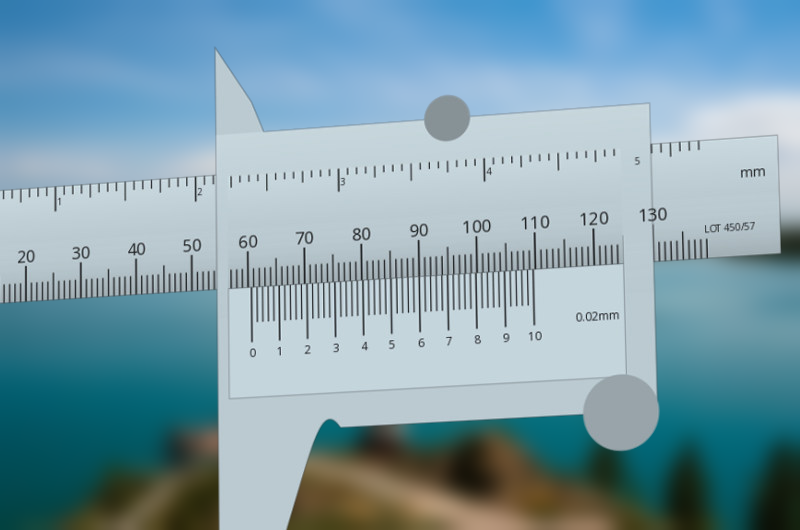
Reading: {"value": 60.6, "unit": "mm"}
